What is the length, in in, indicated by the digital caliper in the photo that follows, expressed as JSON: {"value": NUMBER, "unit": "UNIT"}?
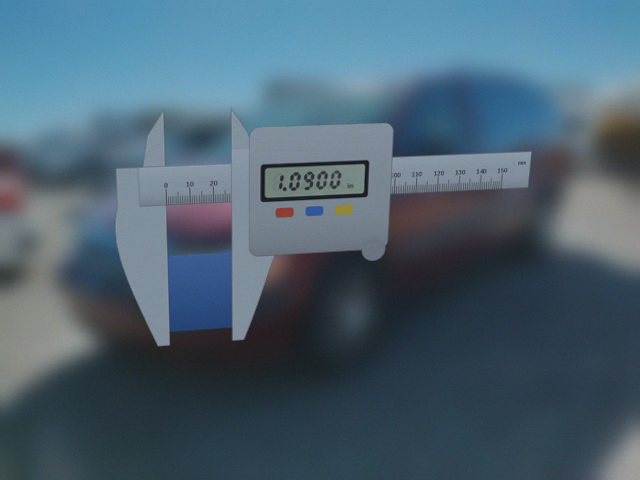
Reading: {"value": 1.0900, "unit": "in"}
